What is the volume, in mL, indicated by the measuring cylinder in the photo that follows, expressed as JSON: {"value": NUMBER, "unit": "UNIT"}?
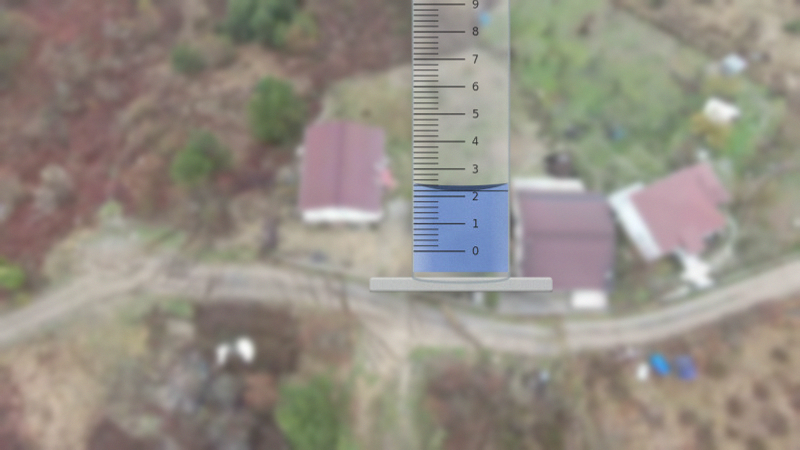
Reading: {"value": 2.2, "unit": "mL"}
